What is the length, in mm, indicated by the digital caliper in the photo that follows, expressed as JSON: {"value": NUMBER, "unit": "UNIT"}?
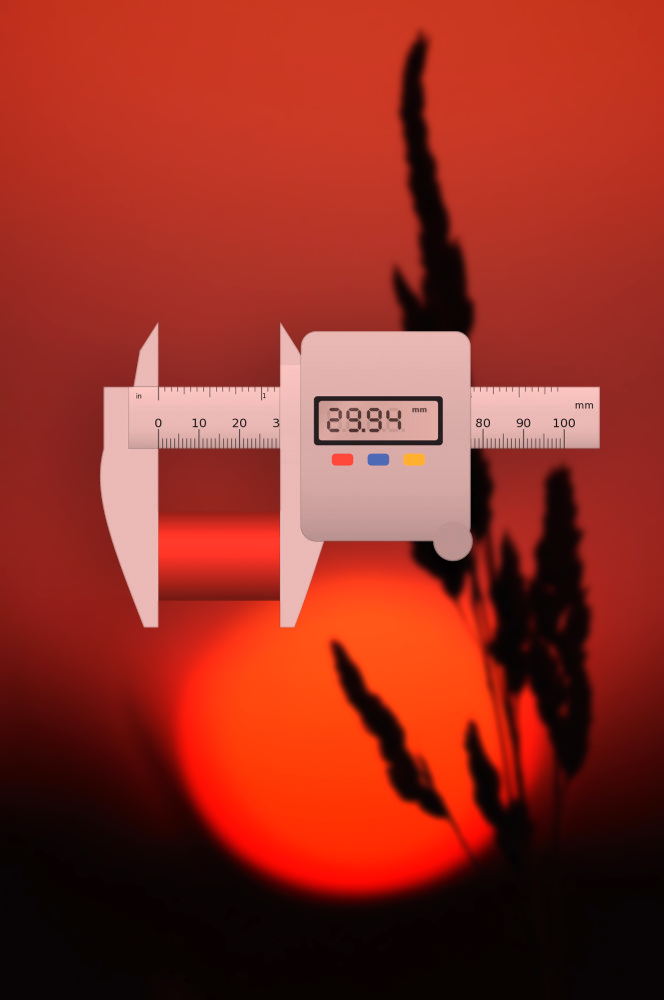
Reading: {"value": 29.94, "unit": "mm"}
